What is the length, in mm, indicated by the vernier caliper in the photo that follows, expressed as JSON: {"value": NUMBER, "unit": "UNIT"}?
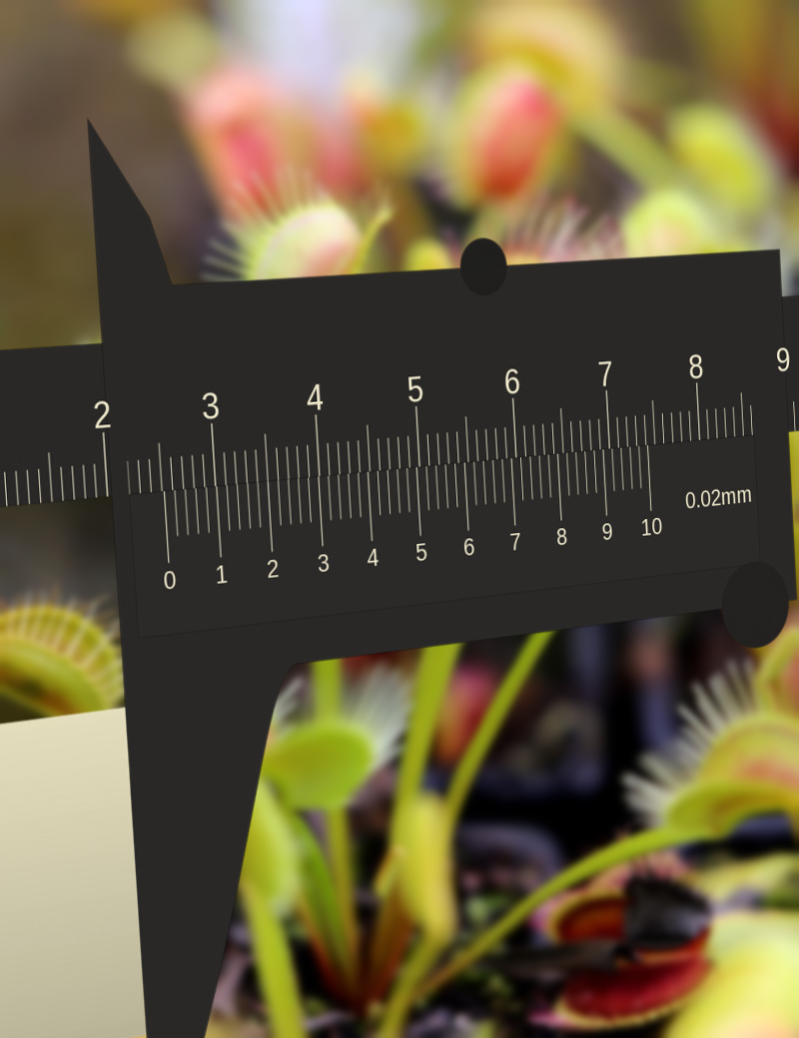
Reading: {"value": 25.2, "unit": "mm"}
